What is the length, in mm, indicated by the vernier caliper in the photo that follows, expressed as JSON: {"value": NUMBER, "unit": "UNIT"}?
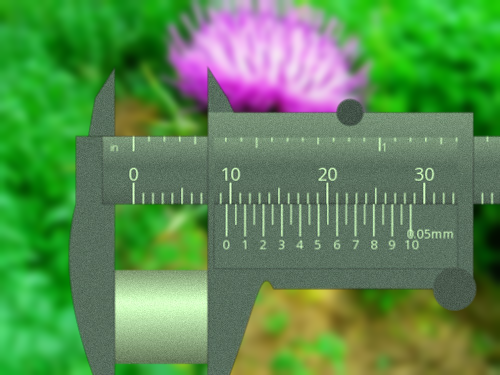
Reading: {"value": 9.6, "unit": "mm"}
